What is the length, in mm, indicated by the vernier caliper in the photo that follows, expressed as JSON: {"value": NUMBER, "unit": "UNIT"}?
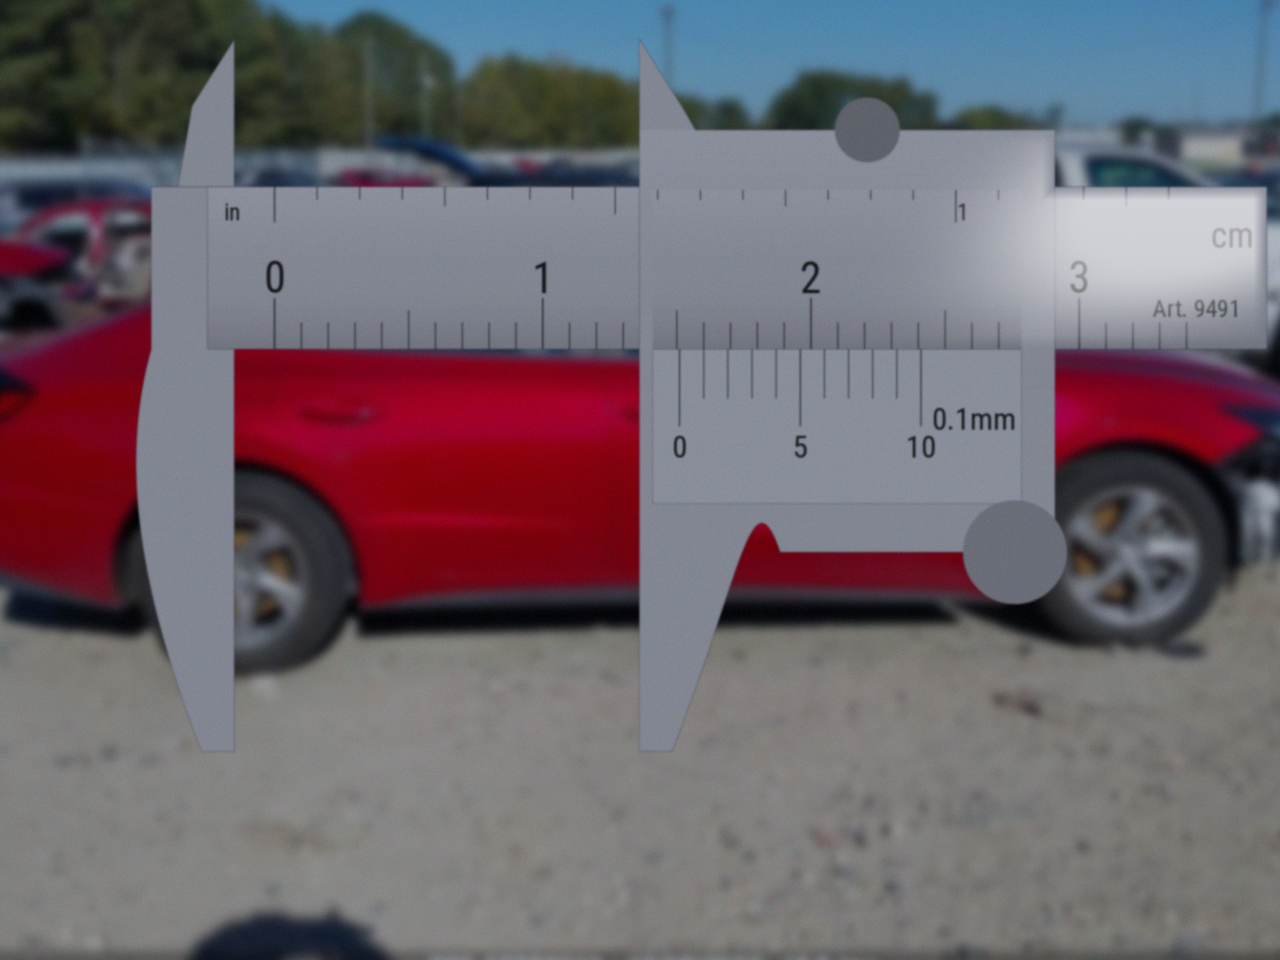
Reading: {"value": 15.1, "unit": "mm"}
